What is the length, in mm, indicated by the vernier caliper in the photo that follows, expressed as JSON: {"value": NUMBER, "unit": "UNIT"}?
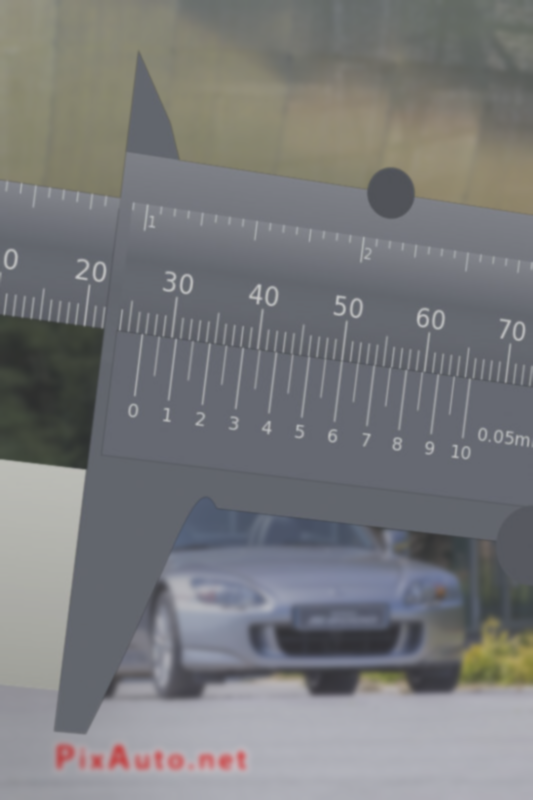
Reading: {"value": 26.6, "unit": "mm"}
